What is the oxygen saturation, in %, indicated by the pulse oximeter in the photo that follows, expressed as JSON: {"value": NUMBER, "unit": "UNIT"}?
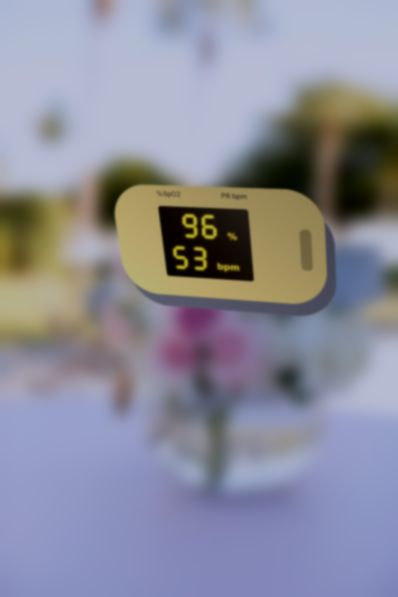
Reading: {"value": 96, "unit": "%"}
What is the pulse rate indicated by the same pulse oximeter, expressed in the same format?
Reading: {"value": 53, "unit": "bpm"}
